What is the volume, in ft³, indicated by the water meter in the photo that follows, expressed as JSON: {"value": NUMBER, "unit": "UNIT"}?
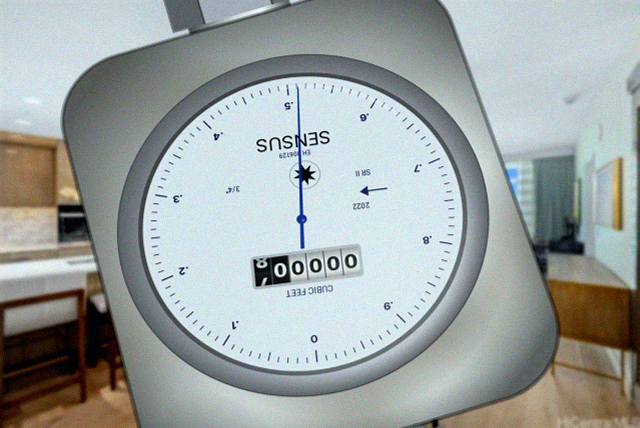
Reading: {"value": 7.51, "unit": "ft³"}
